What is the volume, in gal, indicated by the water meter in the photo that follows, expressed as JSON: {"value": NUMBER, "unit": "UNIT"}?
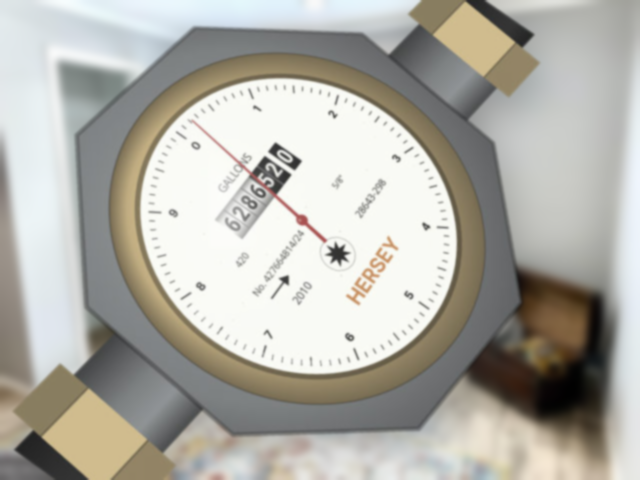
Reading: {"value": 6286520.2, "unit": "gal"}
